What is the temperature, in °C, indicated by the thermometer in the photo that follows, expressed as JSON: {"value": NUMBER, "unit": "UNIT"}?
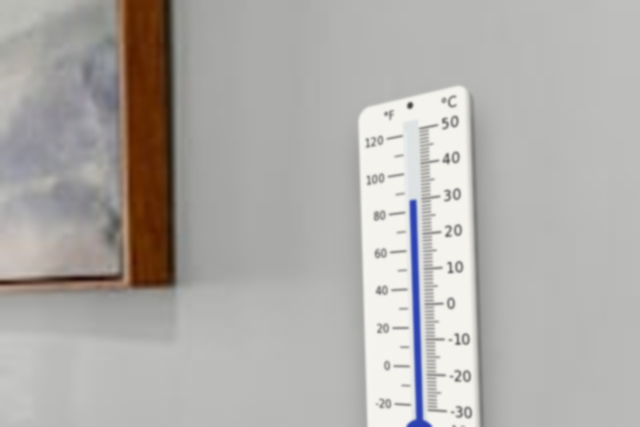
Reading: {"value": 30, "unit": "°C"}
